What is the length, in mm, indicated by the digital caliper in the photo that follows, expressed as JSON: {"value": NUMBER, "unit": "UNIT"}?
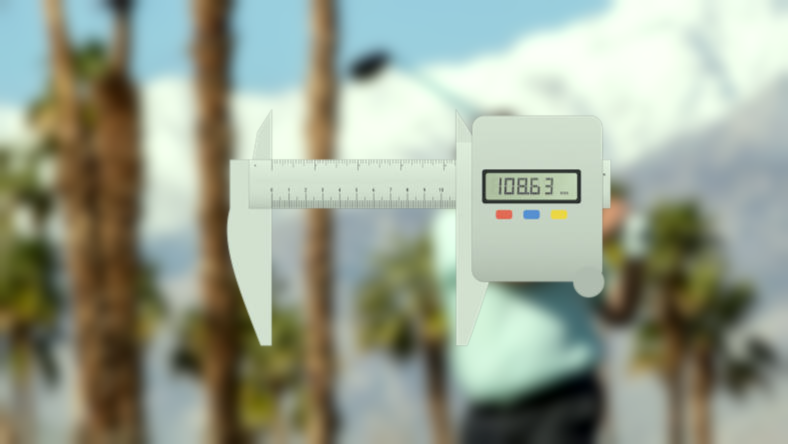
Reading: {"value": 108.63, "unit": "mm"}
